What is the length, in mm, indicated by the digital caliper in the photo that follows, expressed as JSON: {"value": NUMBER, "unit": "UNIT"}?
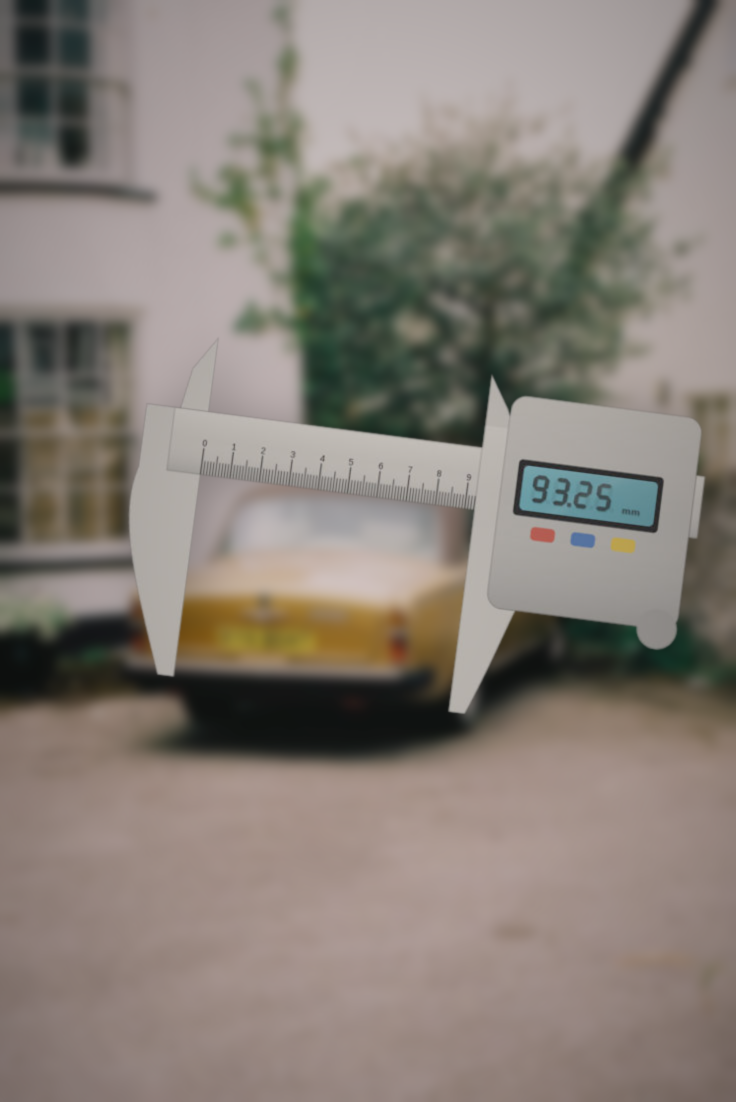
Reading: {"value": 93.25, "unit": "mm"}
